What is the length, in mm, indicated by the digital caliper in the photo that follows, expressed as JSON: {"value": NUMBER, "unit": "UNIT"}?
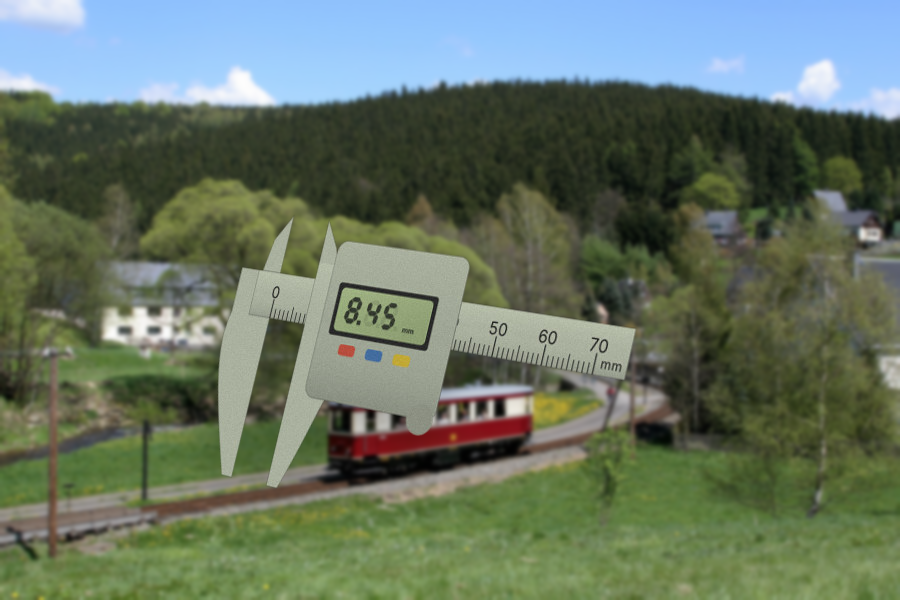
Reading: {"value": 8.45, "unit": "mm"}
